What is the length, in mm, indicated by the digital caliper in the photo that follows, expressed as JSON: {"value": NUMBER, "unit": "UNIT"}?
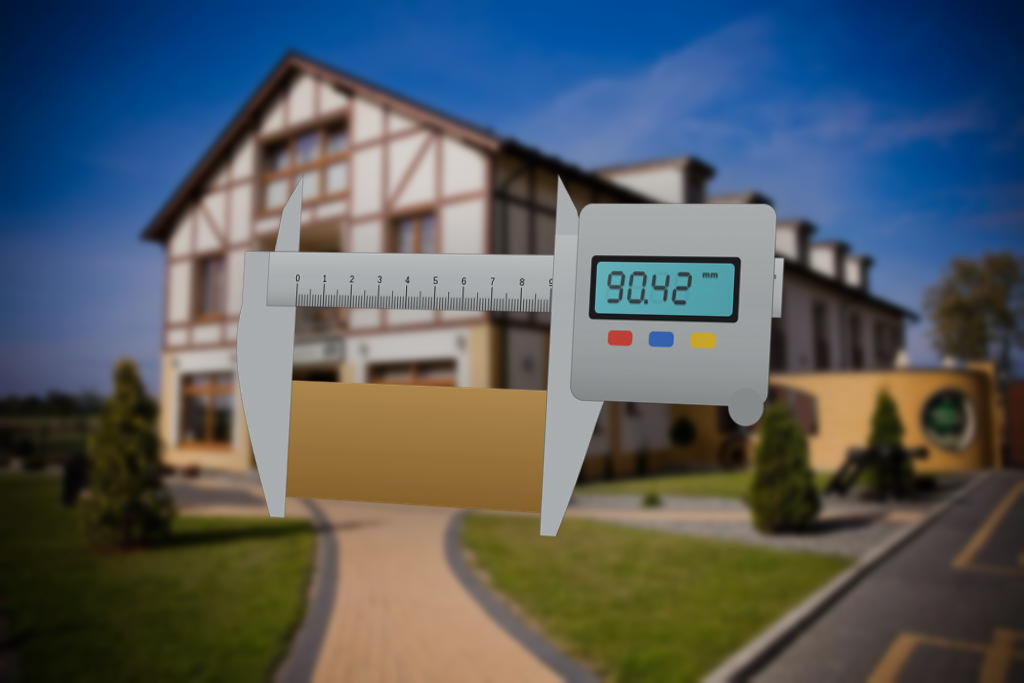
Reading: {"value": 90.42, "unit": "mm"}
